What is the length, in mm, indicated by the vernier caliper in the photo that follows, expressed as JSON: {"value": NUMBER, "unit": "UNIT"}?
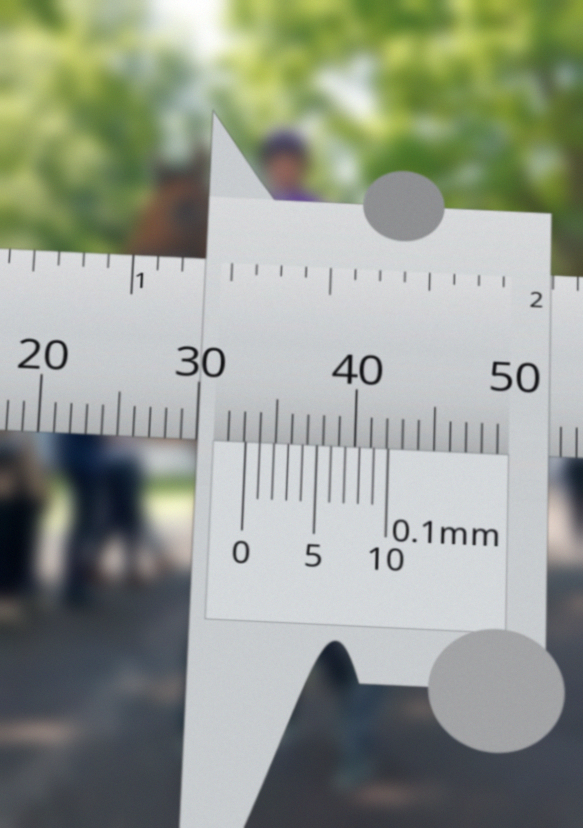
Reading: {"value": 33.1, "unit": "mm"}
